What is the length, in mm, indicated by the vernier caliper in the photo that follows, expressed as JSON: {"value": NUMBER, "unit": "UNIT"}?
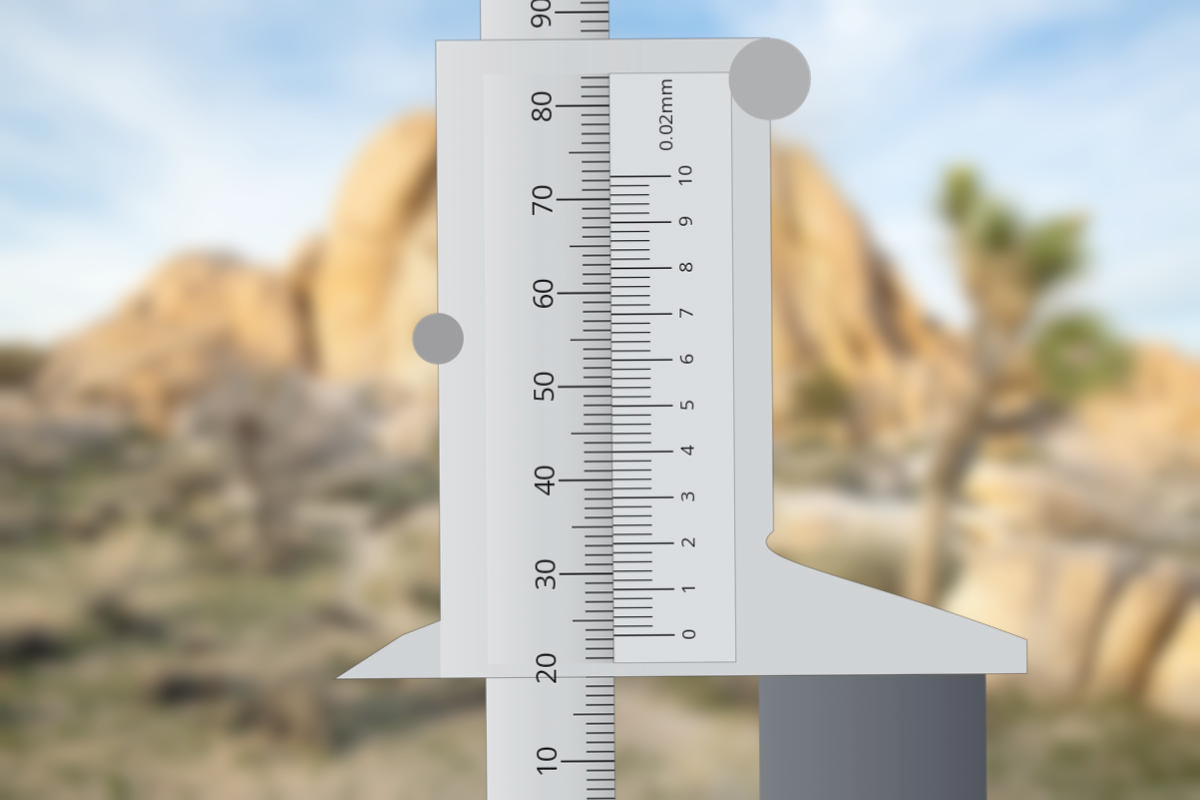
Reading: {"value": 23.4, "unit": "mm"}
